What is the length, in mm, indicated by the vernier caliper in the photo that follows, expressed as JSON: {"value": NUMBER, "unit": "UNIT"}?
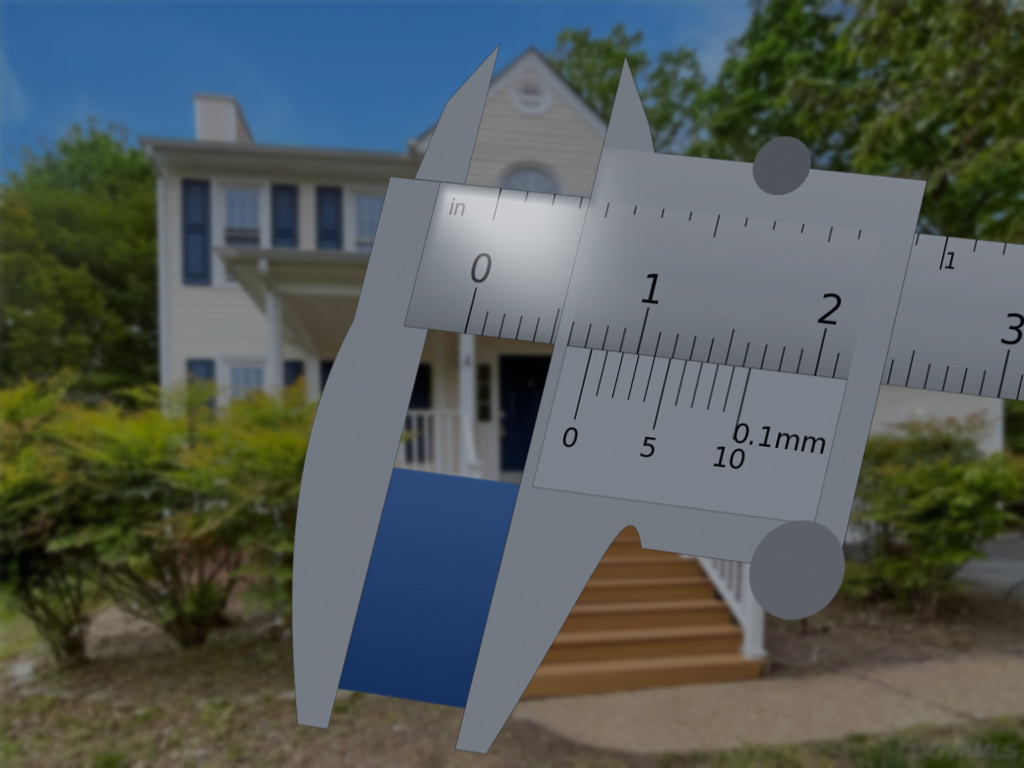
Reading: {"value": 7.4, "unit": "mm"}
